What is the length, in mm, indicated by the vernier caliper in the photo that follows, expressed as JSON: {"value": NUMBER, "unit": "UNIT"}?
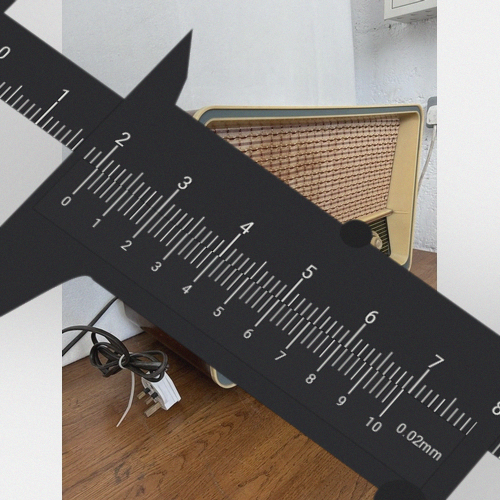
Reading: {"value": 20.2, "unit": "mm"}
